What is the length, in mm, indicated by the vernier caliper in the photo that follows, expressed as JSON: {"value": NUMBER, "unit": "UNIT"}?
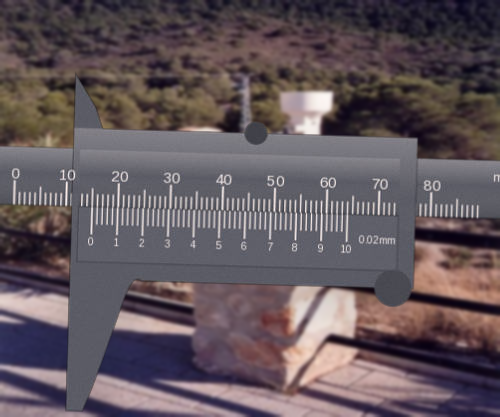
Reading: {"value": 15.0, "unit": "mm"}
